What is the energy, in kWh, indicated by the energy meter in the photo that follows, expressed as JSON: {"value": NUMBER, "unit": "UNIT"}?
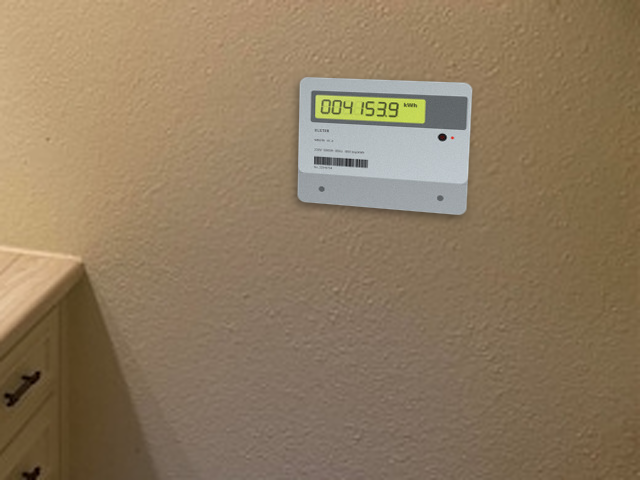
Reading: {"value": 4153.9, "unit": "kWh"}
